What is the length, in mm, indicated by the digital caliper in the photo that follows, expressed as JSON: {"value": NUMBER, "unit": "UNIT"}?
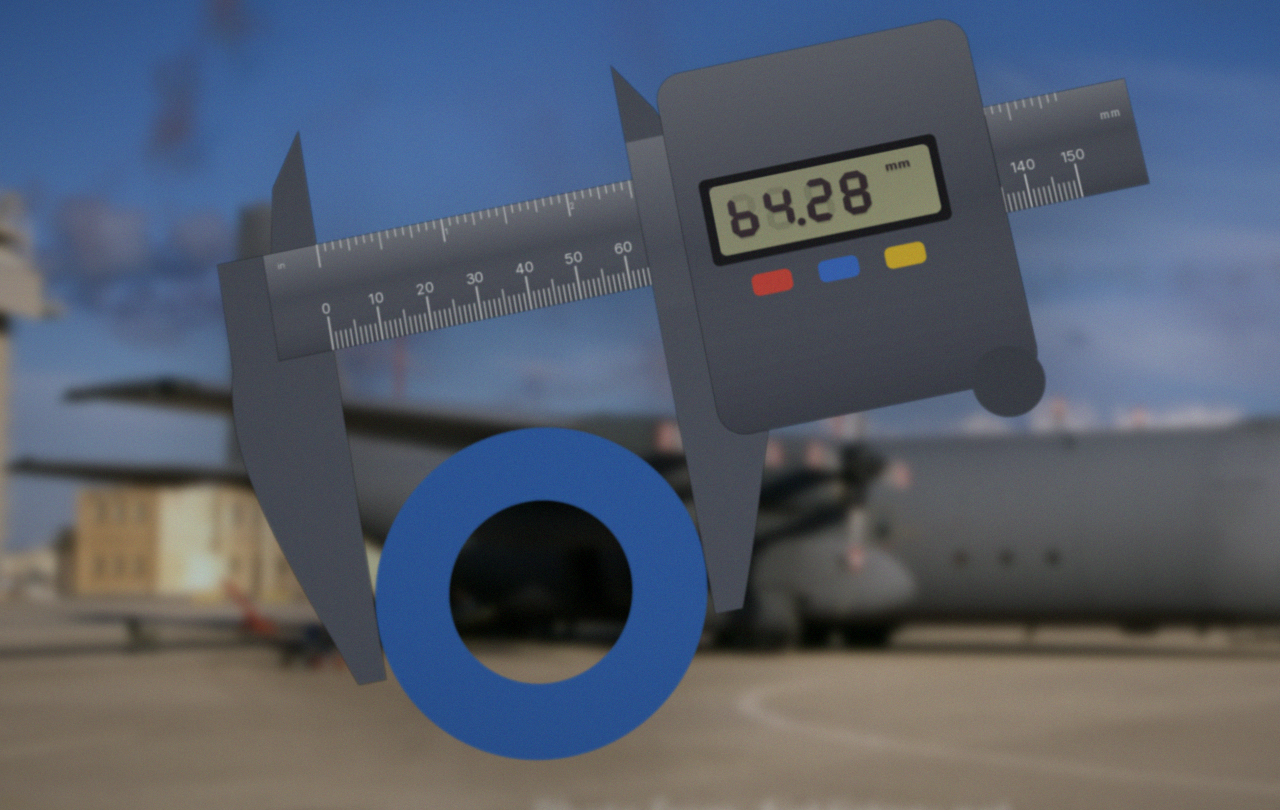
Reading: {"value": 64.28, "unit": "mm"}
